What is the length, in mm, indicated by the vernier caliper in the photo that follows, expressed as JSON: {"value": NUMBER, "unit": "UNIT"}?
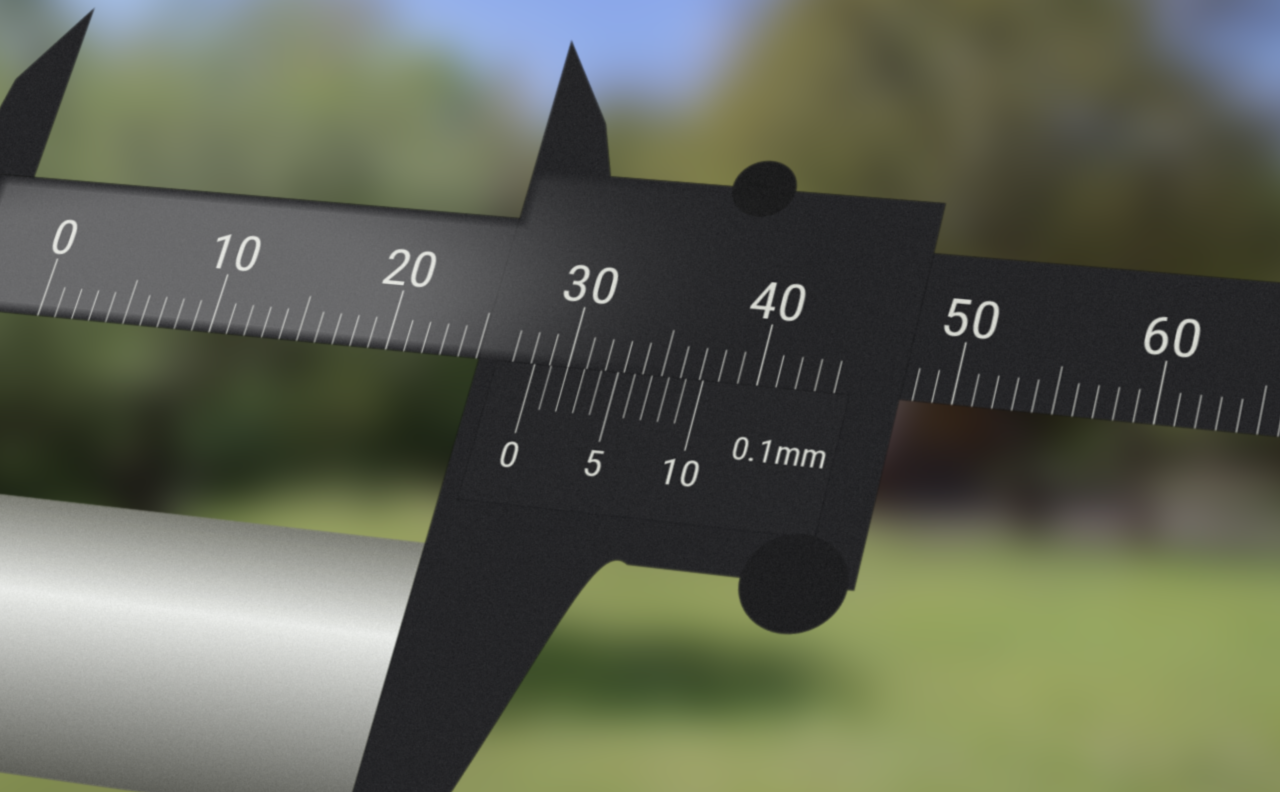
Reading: {"value": 28.2, "unit": "mm"}
